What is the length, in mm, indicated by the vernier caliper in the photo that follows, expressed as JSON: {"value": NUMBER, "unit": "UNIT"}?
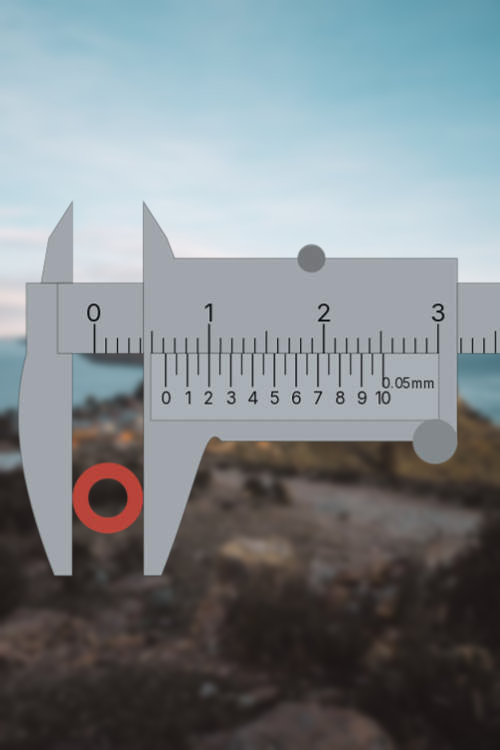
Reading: {"value": 6.2, "unit": "mm"}
